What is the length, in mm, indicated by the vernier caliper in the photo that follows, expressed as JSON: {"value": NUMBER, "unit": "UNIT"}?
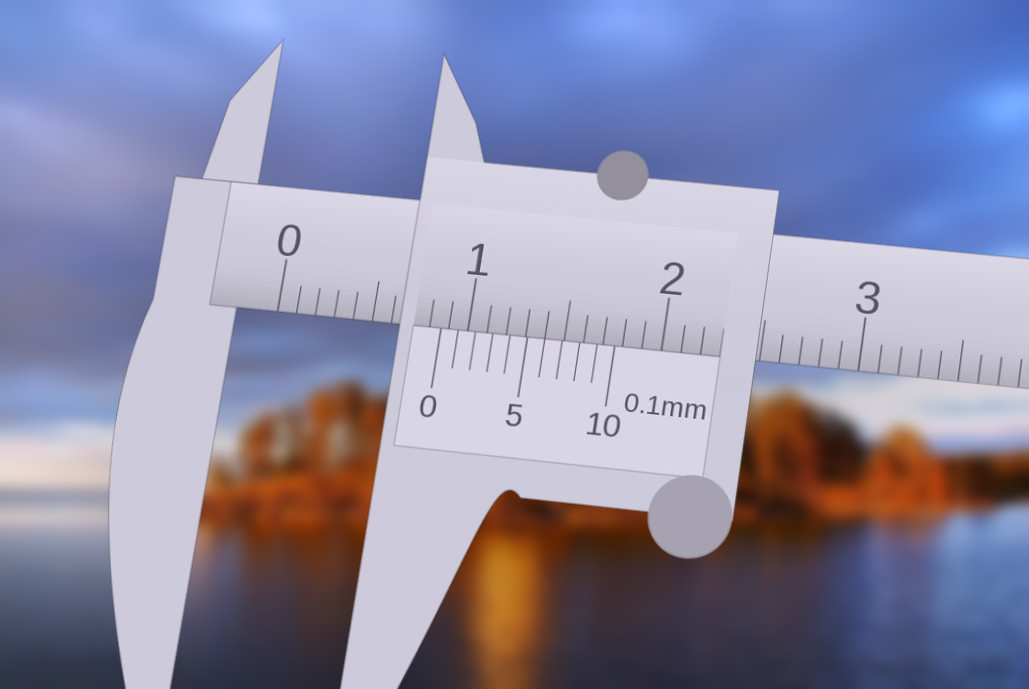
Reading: {"value": 8.6, "unit": "mm"}
